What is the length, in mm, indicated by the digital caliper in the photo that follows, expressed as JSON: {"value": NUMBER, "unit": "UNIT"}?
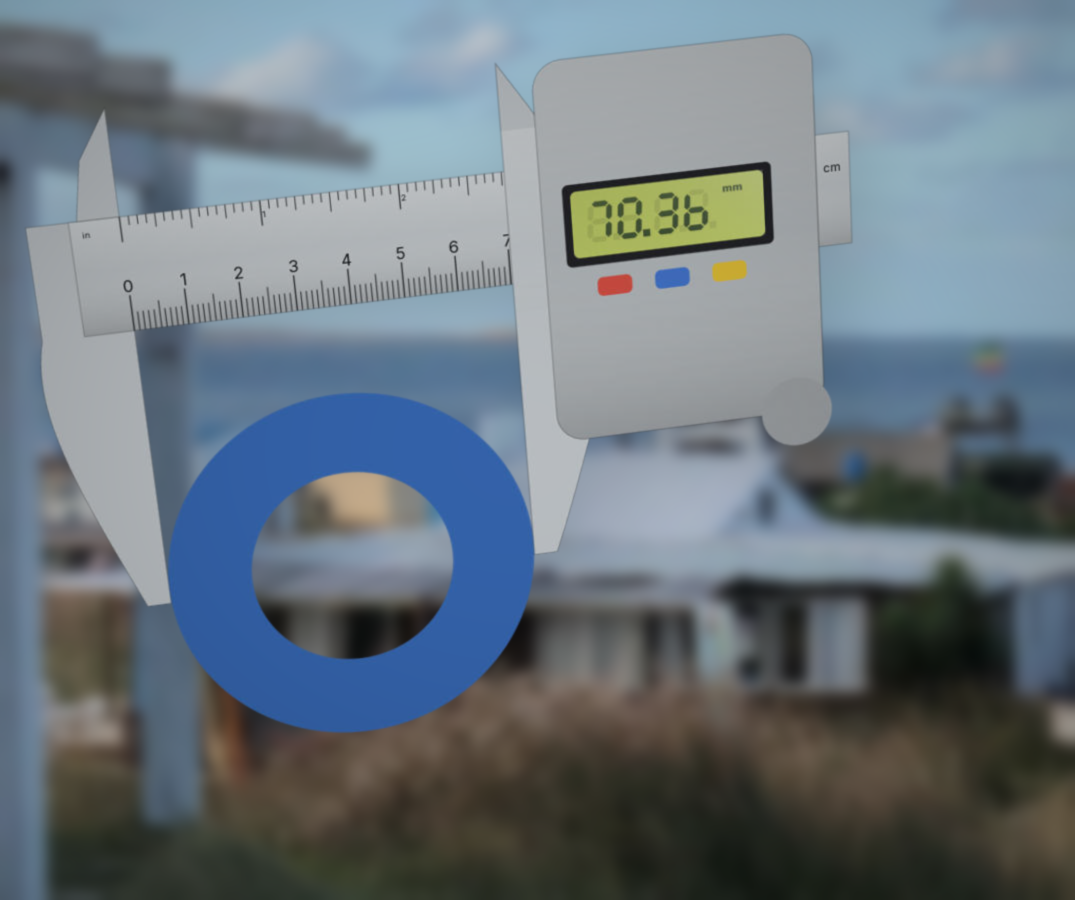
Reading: {"value": 70.36, "unit": "mm"}
